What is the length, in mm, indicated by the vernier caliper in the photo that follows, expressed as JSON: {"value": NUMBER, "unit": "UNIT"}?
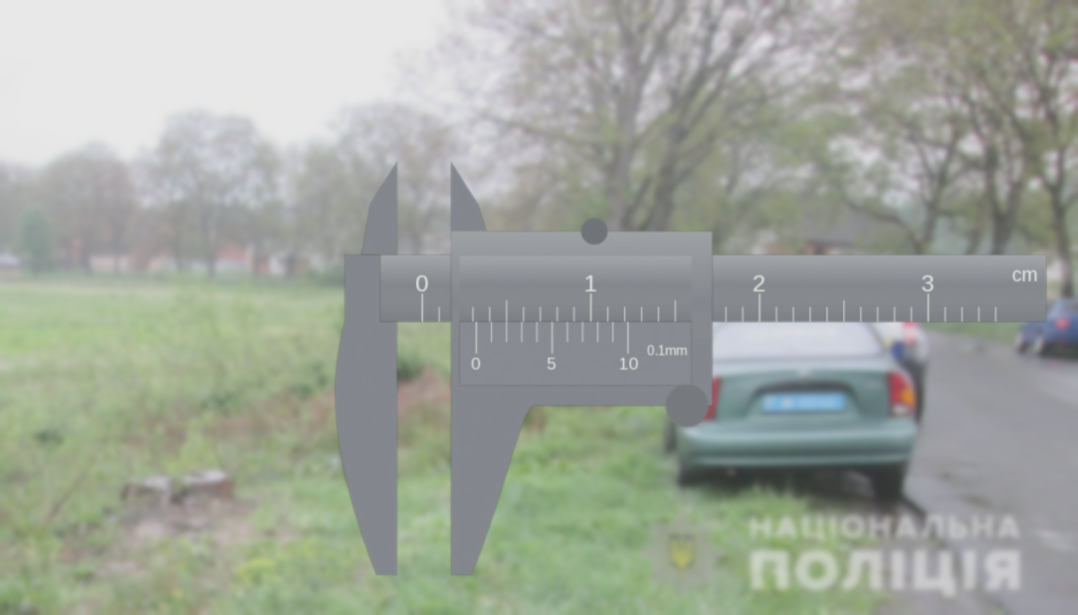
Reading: {"value": 3.2, "unit": "mm"}
